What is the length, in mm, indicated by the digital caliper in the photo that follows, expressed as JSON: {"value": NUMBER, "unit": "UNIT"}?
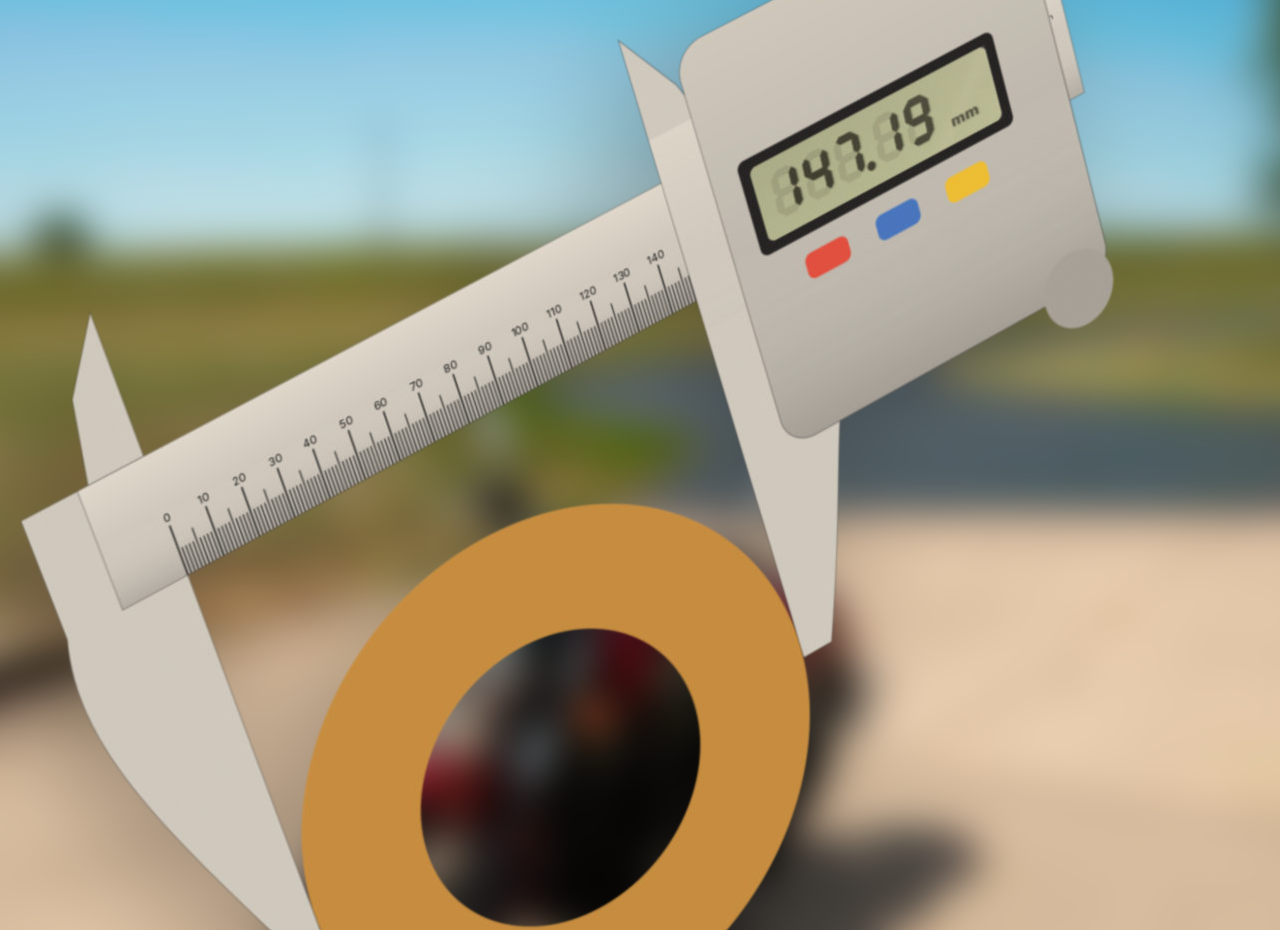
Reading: {"value": 147.19, "unit": "mm"}
